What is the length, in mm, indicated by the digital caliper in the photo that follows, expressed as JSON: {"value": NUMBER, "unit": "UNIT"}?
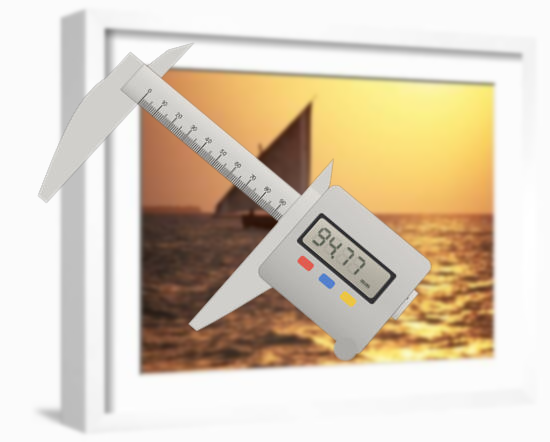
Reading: {"value": 94.77, "unit": "mm"}
